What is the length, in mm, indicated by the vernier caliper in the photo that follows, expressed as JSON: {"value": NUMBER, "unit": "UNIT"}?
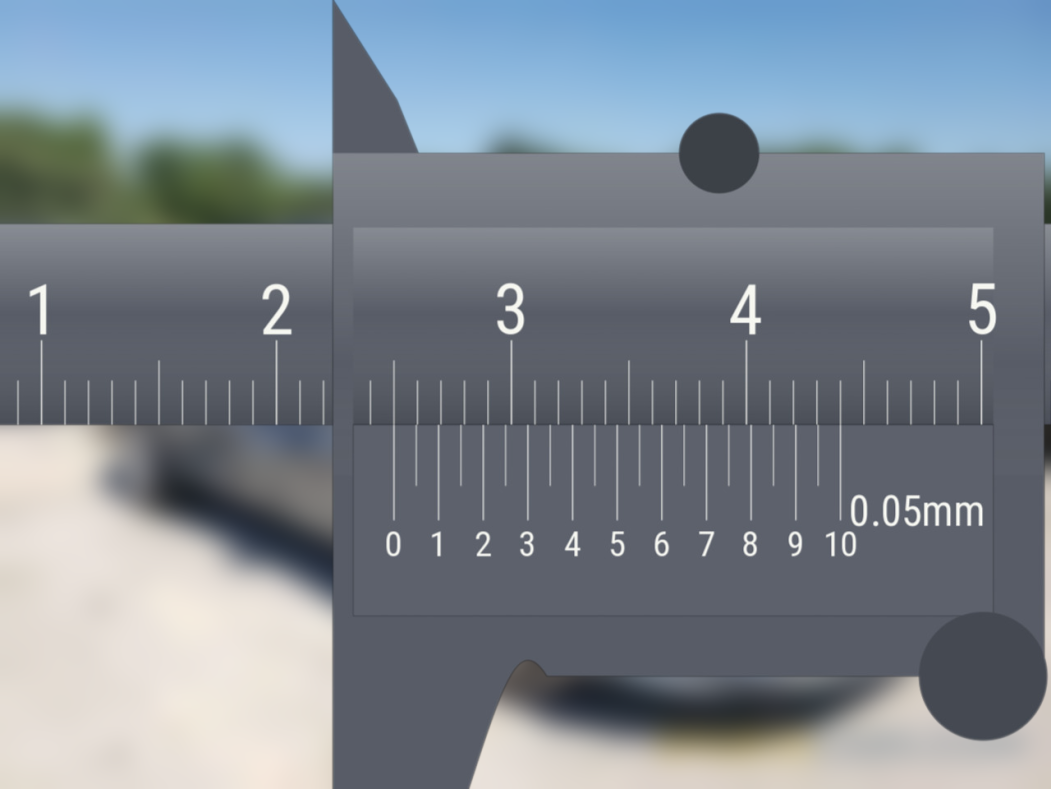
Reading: {"value": 25.00, "unit": "mm"}
